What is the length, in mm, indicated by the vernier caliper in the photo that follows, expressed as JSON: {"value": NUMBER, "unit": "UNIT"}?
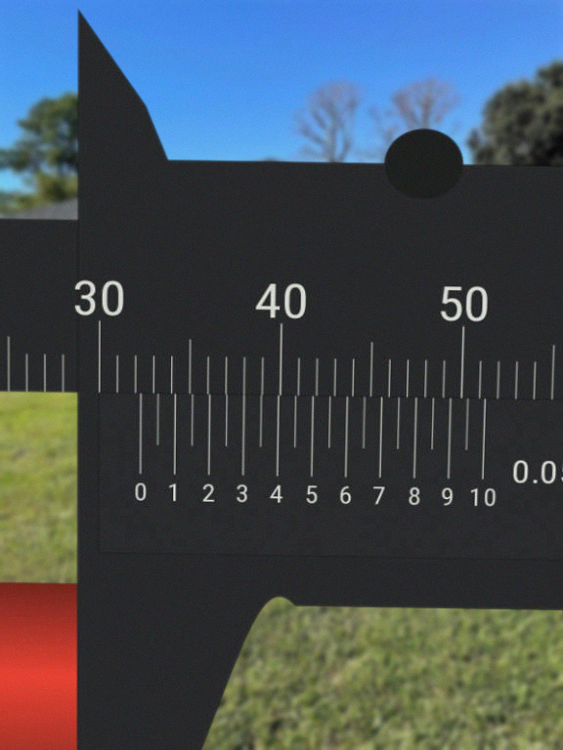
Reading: {"value": 32.3, "unit": "mm"}
